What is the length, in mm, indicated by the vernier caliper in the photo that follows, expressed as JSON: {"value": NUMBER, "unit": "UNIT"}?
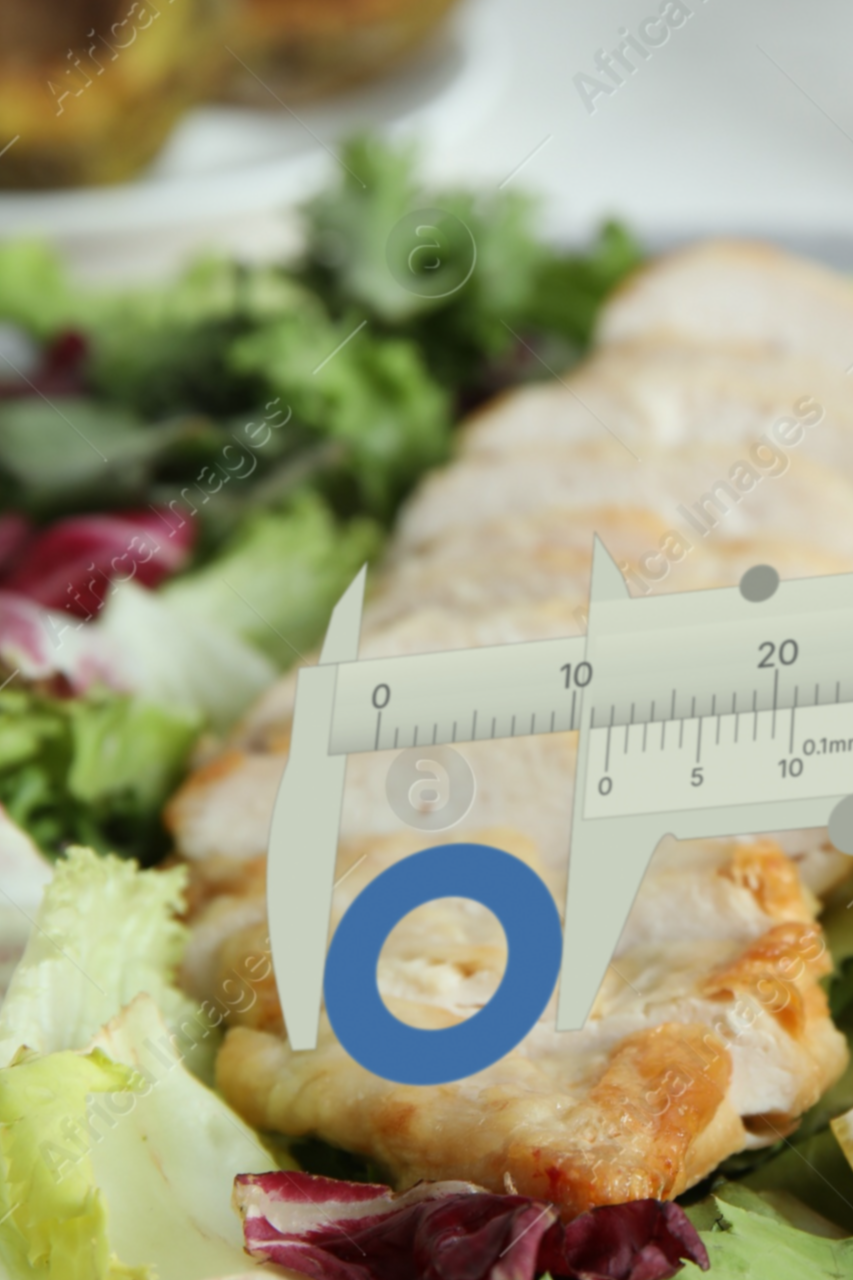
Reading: {"value": 11.9, "unit": "mm"}
